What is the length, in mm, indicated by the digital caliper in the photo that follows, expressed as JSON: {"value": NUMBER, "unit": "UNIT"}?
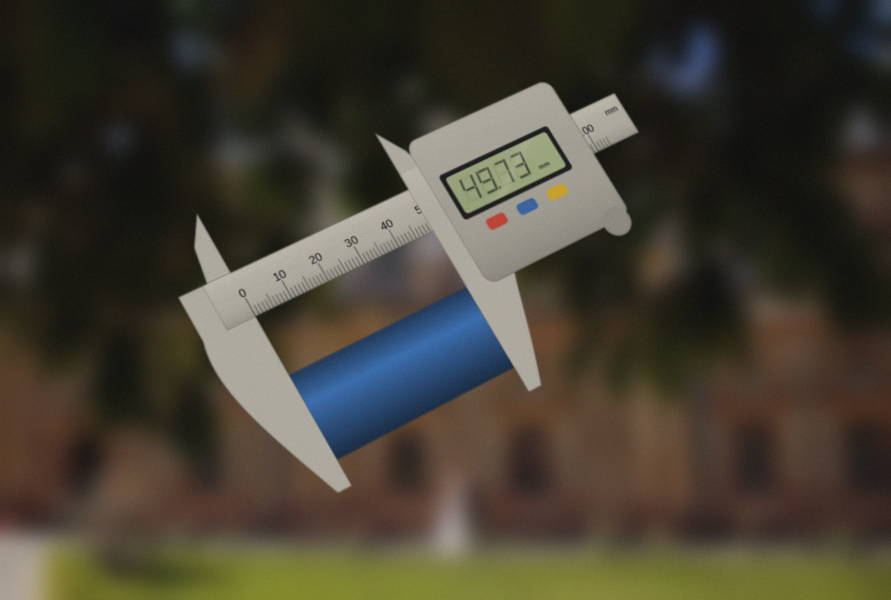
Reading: {"value": 49.73, "unit": "mm"}
